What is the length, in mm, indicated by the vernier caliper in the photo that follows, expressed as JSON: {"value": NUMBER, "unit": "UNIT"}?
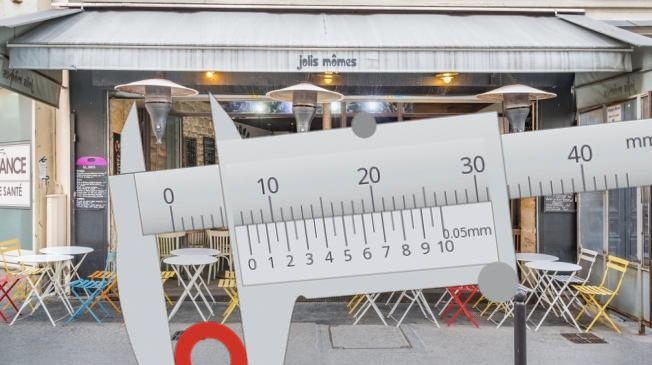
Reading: {"value": 7.4, "unit": "mm"}
